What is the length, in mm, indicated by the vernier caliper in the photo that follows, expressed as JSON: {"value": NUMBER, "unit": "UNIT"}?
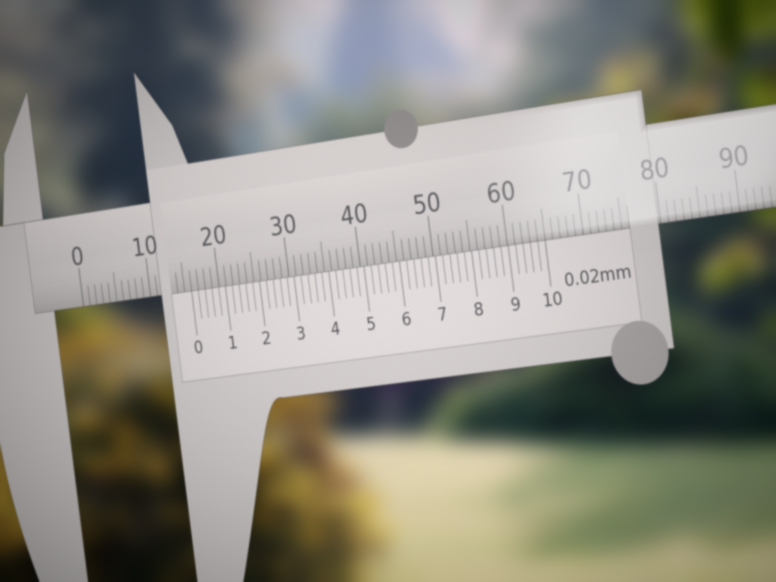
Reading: {"value": 16.0, "unit": "mm"}
